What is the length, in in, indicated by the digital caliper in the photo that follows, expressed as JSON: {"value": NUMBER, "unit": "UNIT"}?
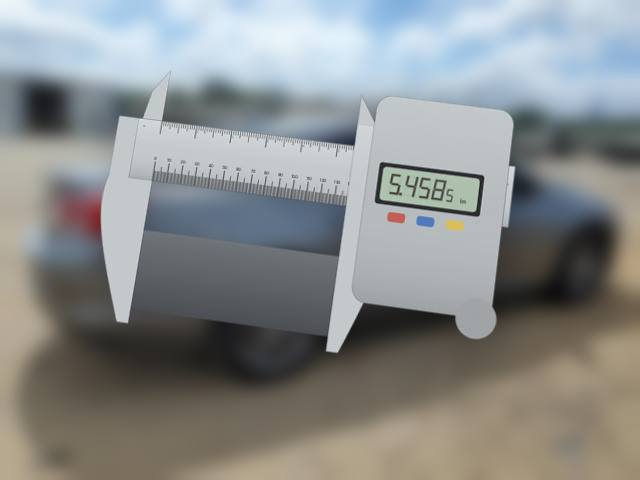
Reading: {"value": 5.4585, "unit": "in"}
